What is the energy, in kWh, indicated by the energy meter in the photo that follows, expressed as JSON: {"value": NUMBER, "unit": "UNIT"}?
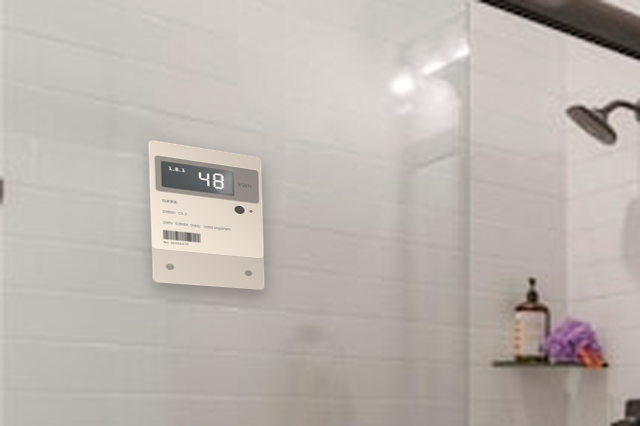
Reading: {"value": 48, "unit": "kWh"}
